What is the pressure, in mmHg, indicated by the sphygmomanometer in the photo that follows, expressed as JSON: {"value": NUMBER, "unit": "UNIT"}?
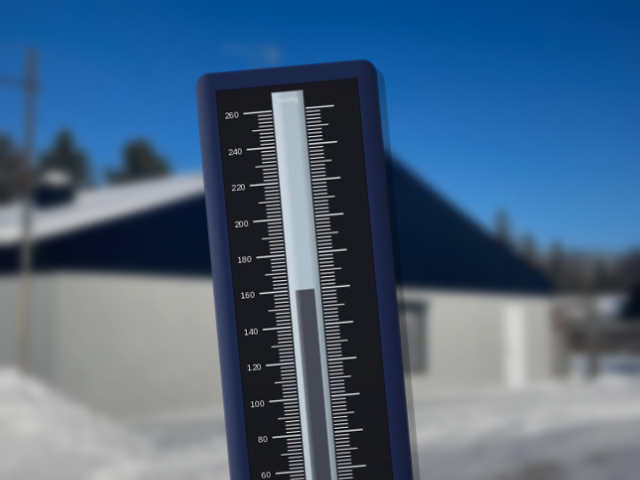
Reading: {"value": 160, "unit": "mmHg"}
